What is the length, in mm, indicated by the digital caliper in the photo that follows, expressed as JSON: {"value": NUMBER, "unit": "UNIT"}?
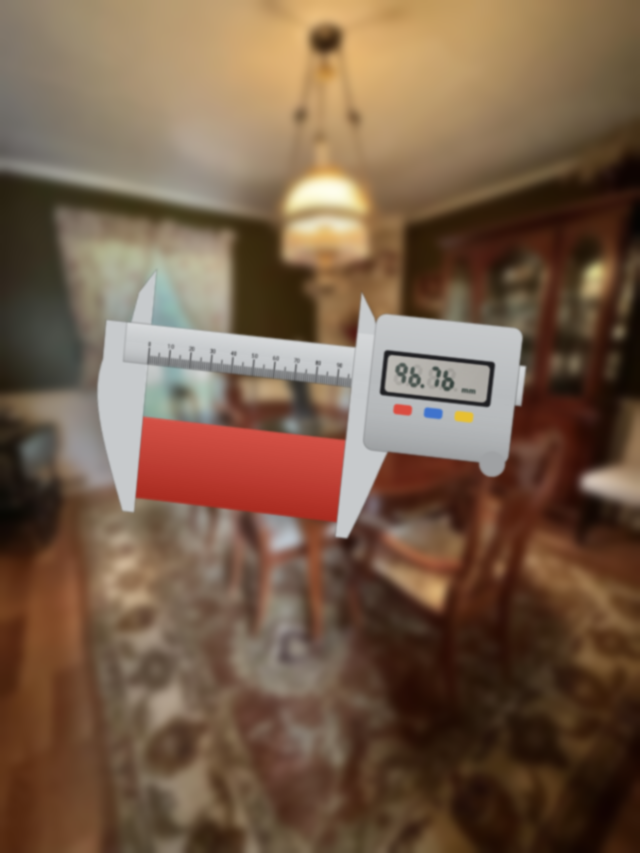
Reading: {"value": 96.76, "unit": "mm"}
